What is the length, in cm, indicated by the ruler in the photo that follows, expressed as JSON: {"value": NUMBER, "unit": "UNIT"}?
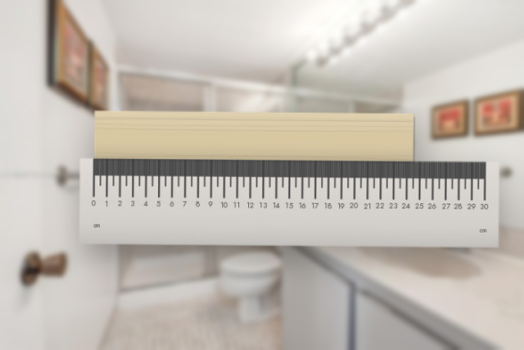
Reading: {"value": 24.5, "unit": "cm"}
